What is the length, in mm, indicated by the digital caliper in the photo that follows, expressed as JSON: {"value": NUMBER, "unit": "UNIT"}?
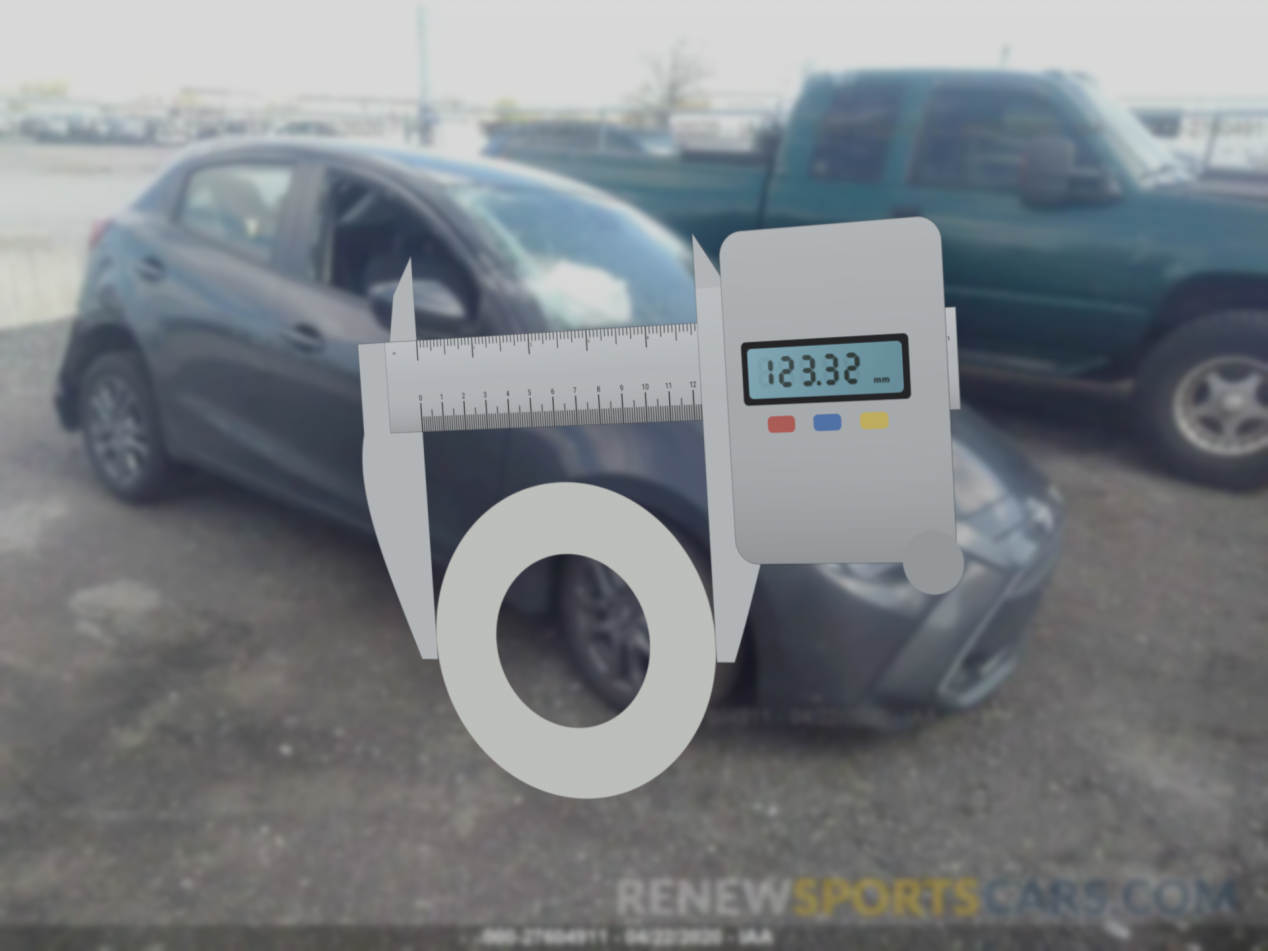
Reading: {"value": 123.32, "unit": "mm"}
